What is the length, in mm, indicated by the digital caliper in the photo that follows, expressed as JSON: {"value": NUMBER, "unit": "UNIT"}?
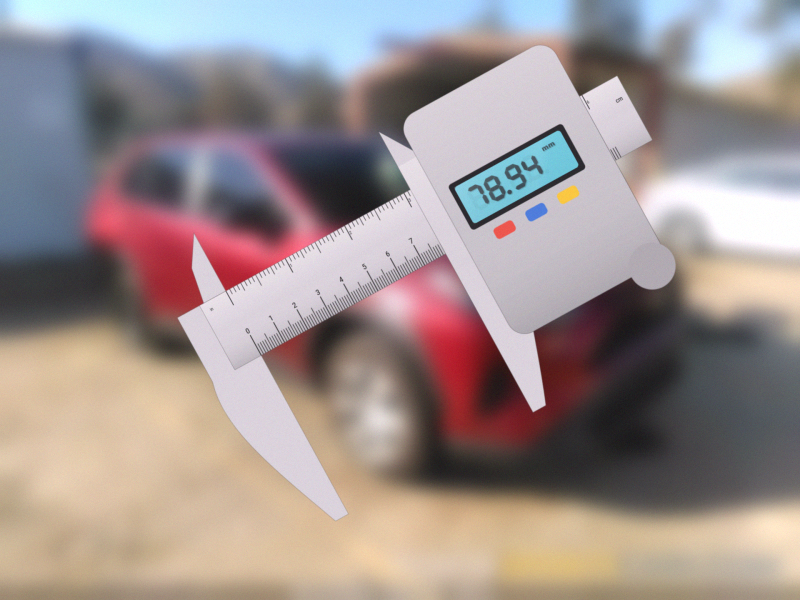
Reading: {"value": 78.94, "unit": "mm"}
